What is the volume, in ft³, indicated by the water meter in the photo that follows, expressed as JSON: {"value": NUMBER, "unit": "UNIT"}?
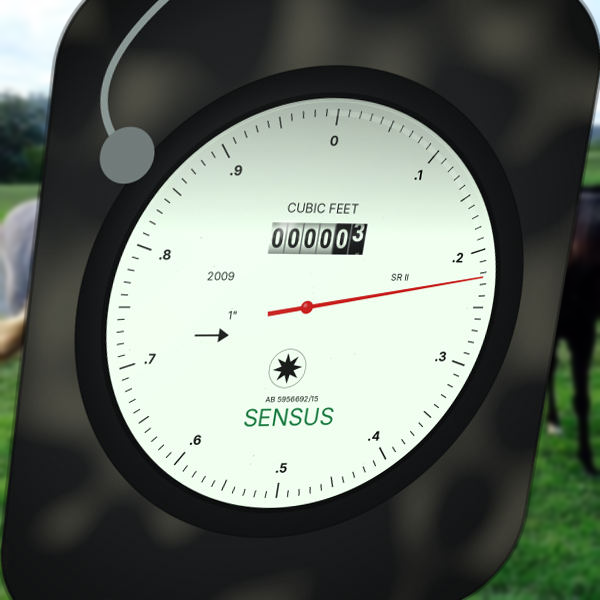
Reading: {"value": 3.22, "unit": "ft³"}
